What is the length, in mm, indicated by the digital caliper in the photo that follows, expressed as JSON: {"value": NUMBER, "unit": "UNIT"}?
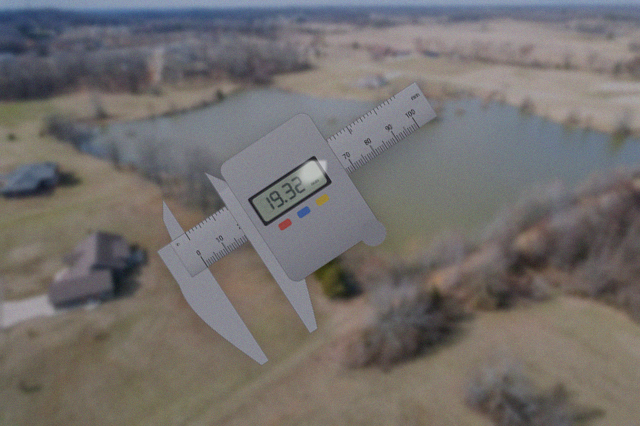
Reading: {"value": 19.32, "unit": "mm"}
